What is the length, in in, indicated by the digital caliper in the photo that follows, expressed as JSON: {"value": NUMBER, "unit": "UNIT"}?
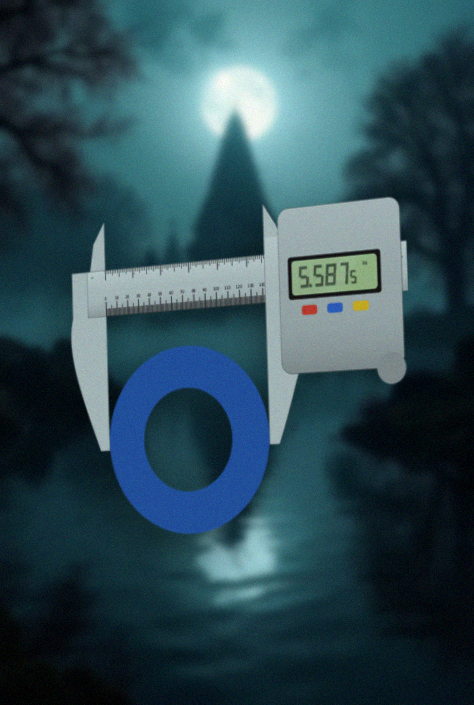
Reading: {"value": 5.5875, "unit": "in"}
